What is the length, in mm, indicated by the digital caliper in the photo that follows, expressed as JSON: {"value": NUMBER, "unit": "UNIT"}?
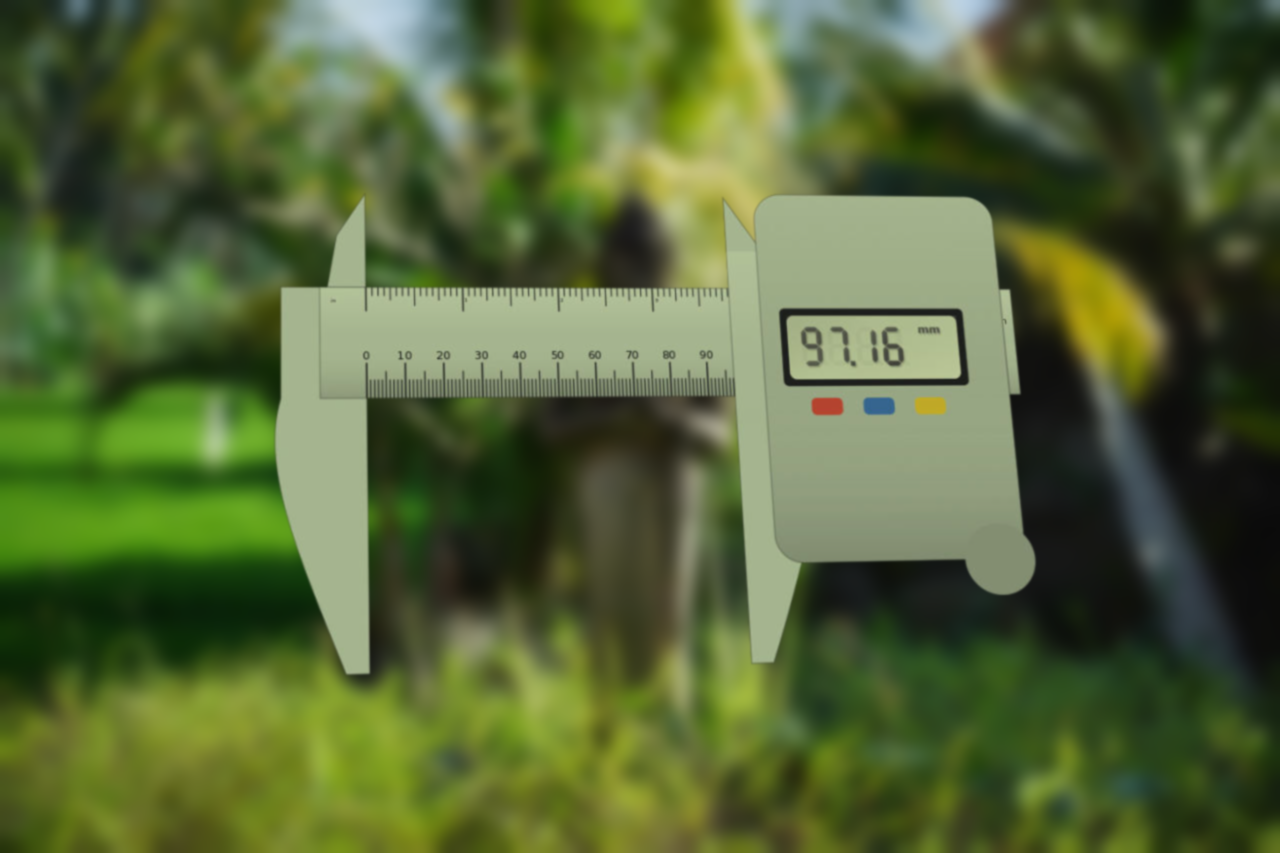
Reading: {"value": 97.16, "unit": "mm"}
